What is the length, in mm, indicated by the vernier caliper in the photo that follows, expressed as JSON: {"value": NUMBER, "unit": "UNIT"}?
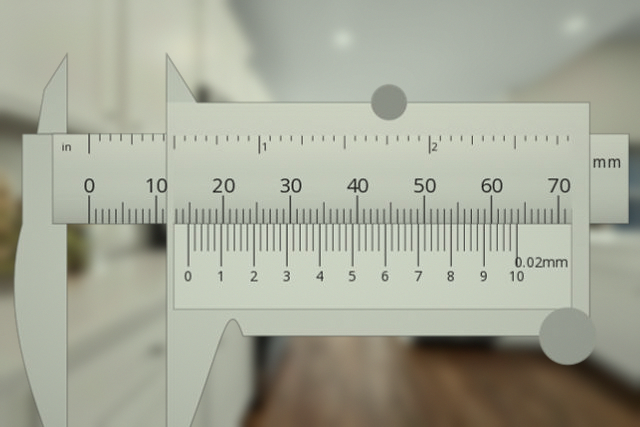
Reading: {"value": 14.8, "unit": "mm"}
